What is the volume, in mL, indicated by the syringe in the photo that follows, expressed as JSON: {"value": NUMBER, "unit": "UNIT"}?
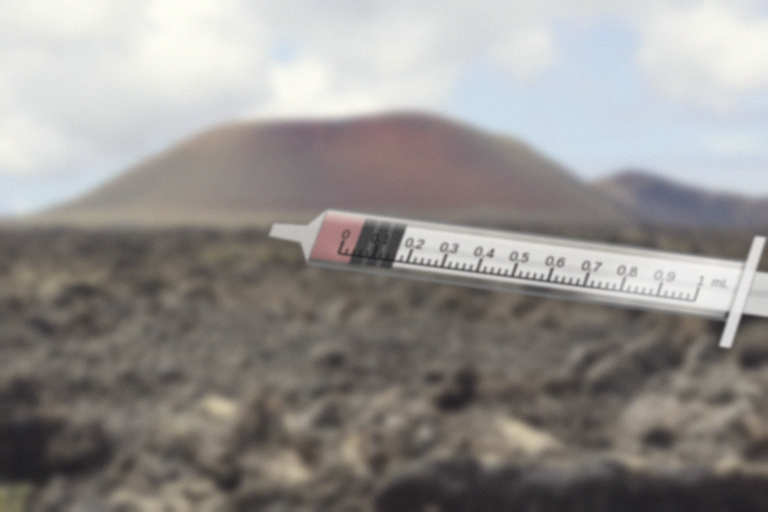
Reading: {"value": 0.04, "unit": "mL"}
